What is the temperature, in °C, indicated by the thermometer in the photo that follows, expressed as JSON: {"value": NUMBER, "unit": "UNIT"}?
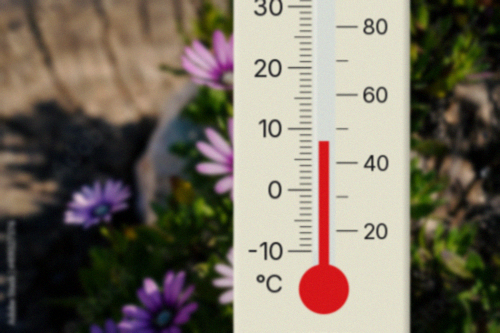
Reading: {"value": 8, "unit": "°C"}
